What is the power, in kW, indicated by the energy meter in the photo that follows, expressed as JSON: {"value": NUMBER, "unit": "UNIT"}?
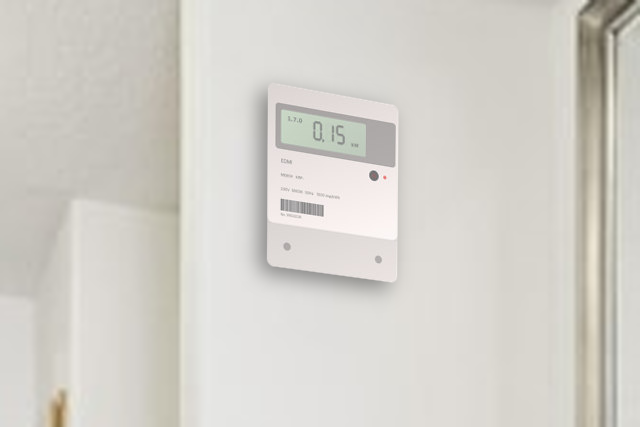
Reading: {"value": 0.15, "unit": "kW"}
